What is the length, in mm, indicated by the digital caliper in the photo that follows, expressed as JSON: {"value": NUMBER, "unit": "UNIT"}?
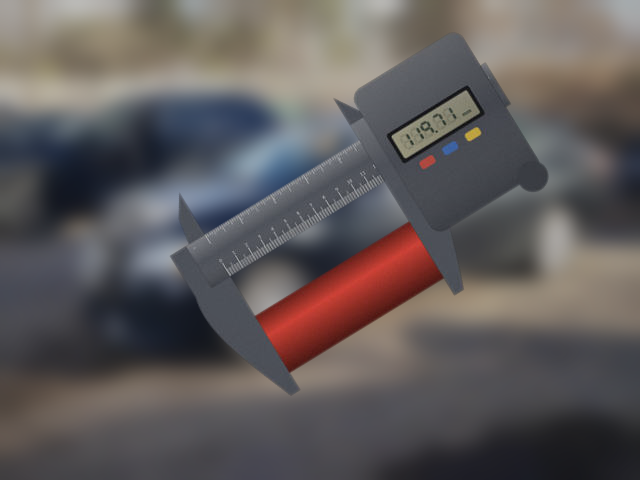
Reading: {"value": 119.71, "unit": "mm"}
